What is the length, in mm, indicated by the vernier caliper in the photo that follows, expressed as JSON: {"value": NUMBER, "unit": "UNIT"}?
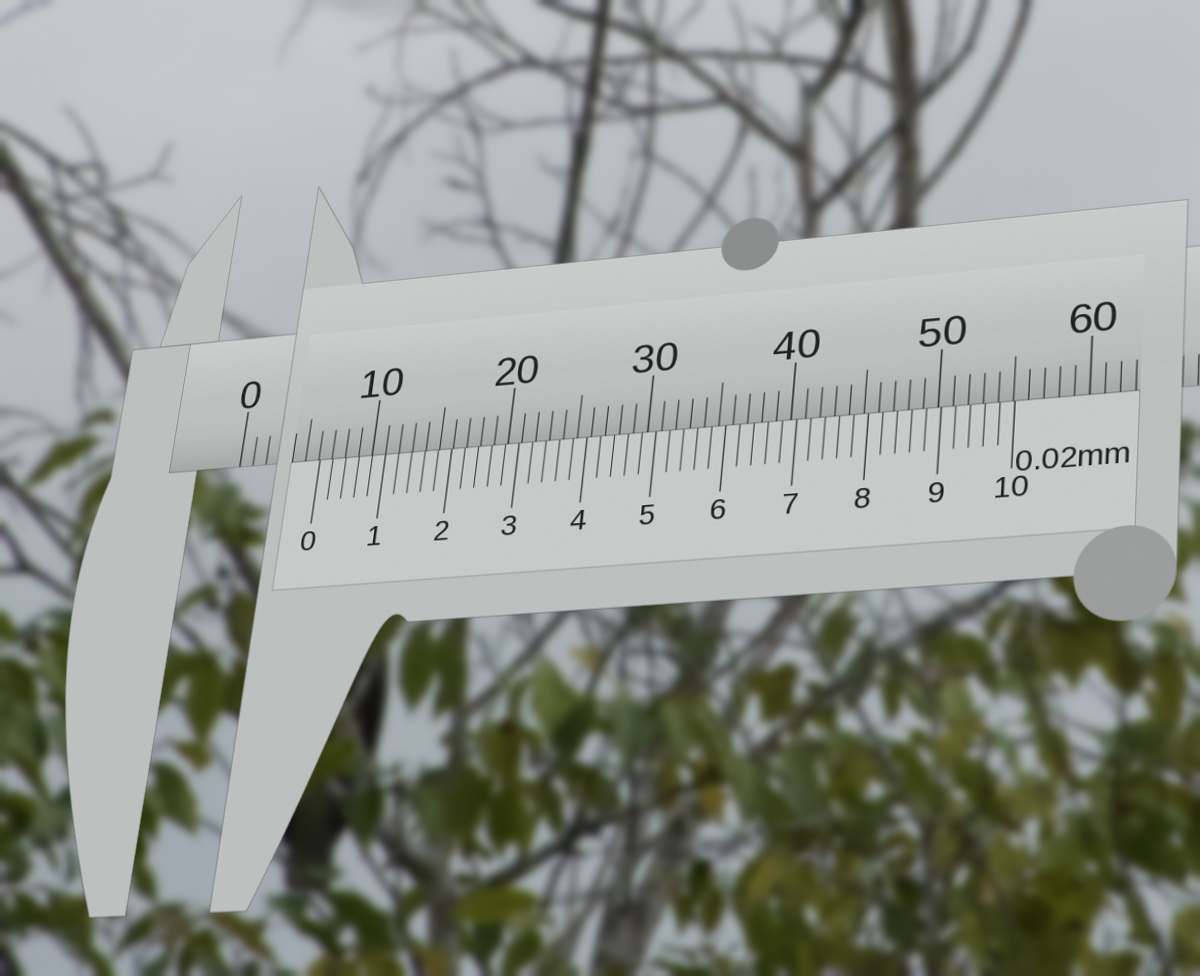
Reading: {"value": 6.1, "unit": "mm"}
